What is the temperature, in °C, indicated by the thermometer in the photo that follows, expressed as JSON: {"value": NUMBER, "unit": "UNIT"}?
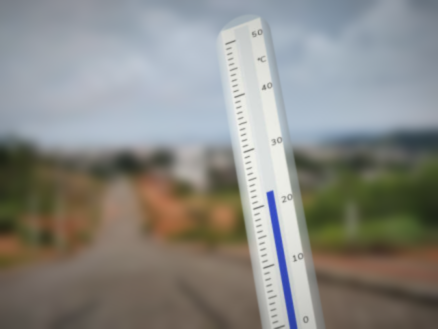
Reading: {"value": 22, "unit": "°C"}
